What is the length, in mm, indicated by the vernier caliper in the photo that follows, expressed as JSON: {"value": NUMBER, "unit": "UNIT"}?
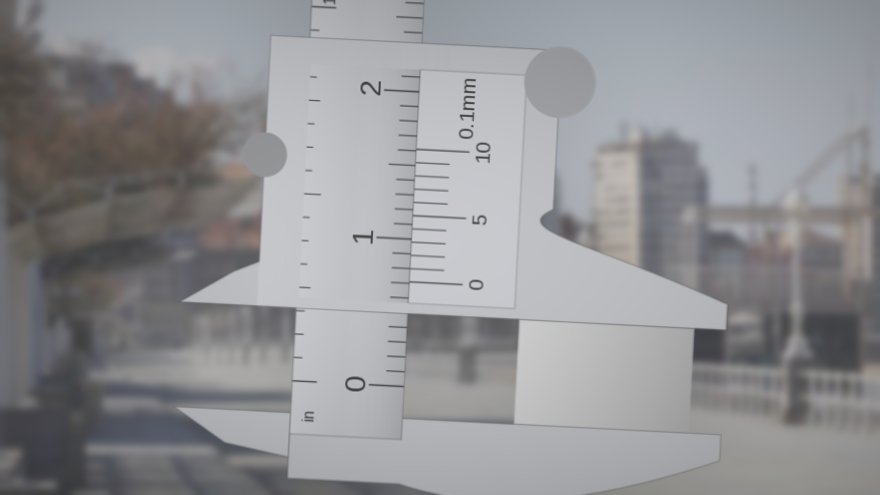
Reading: {"value": 7.1, "unit": "mm"}
